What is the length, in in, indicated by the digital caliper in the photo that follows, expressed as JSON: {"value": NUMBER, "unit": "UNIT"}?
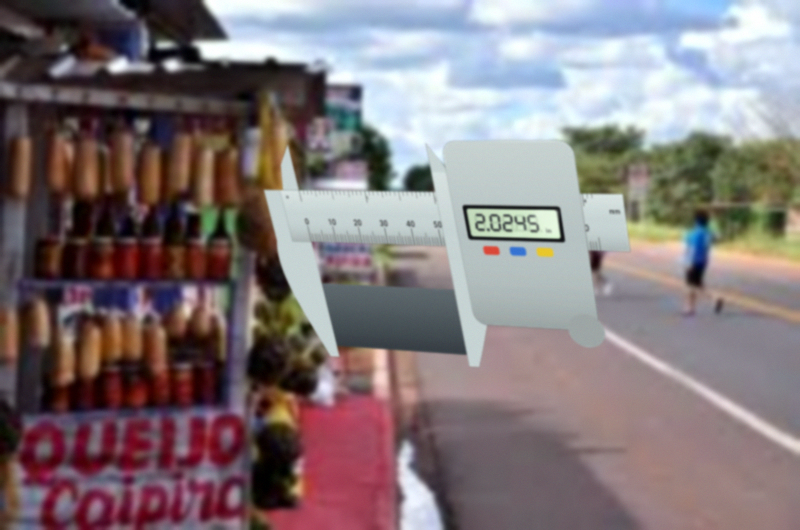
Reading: {"value": 2.0245, "unit": "in"}
